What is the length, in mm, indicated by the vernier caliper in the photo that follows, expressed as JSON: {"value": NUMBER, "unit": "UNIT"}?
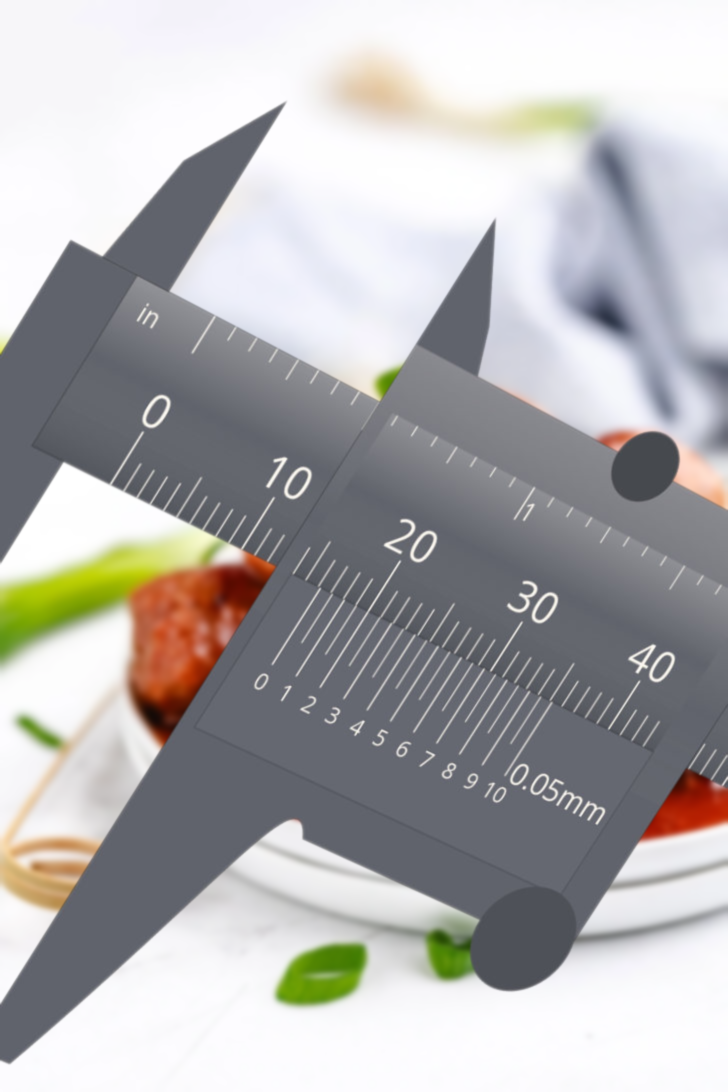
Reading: {"value": 16.2, "unit": "mm"}
